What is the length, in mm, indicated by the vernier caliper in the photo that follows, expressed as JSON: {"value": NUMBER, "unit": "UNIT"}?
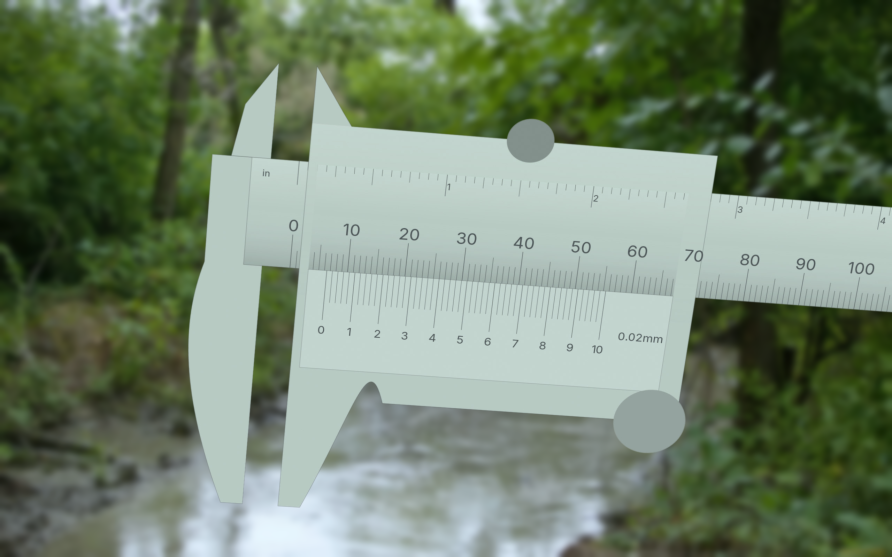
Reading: {"value": 6.4, "unit": "mm"}
